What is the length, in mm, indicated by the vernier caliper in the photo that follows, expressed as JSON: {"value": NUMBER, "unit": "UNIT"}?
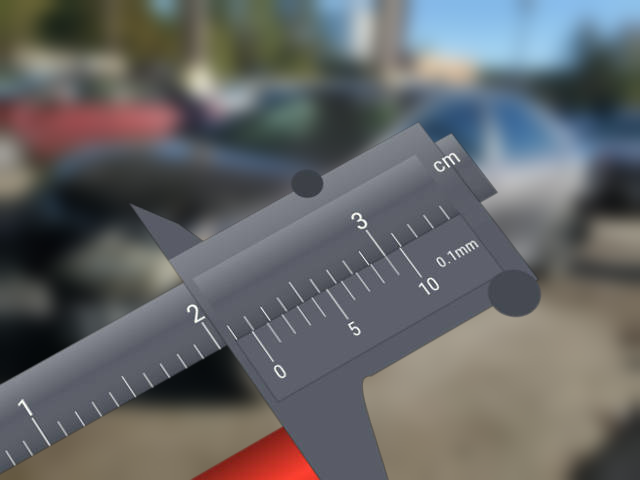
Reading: {"value": 21.9, "unit": "mm"}
